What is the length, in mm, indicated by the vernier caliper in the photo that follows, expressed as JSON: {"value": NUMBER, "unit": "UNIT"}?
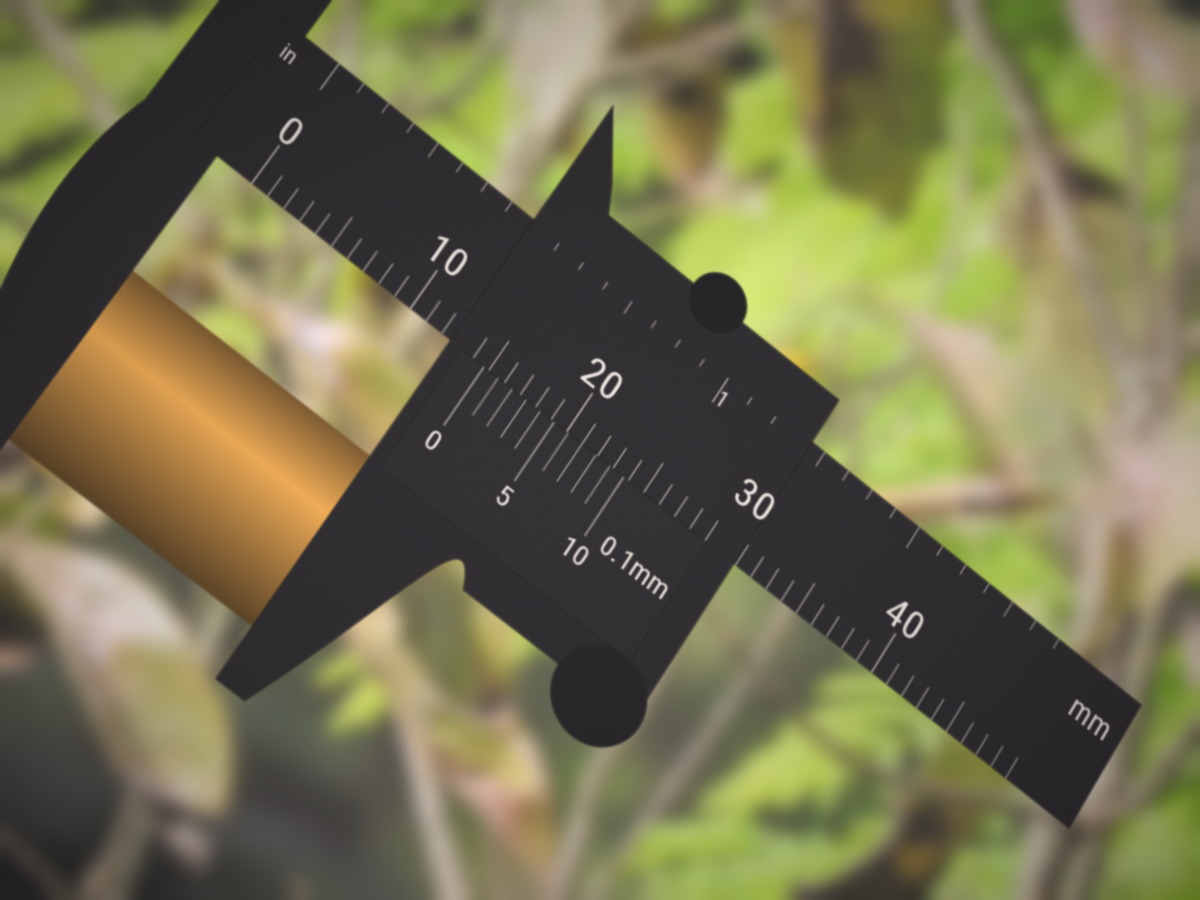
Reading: {"value": 14.7, "unit": "mm"}
